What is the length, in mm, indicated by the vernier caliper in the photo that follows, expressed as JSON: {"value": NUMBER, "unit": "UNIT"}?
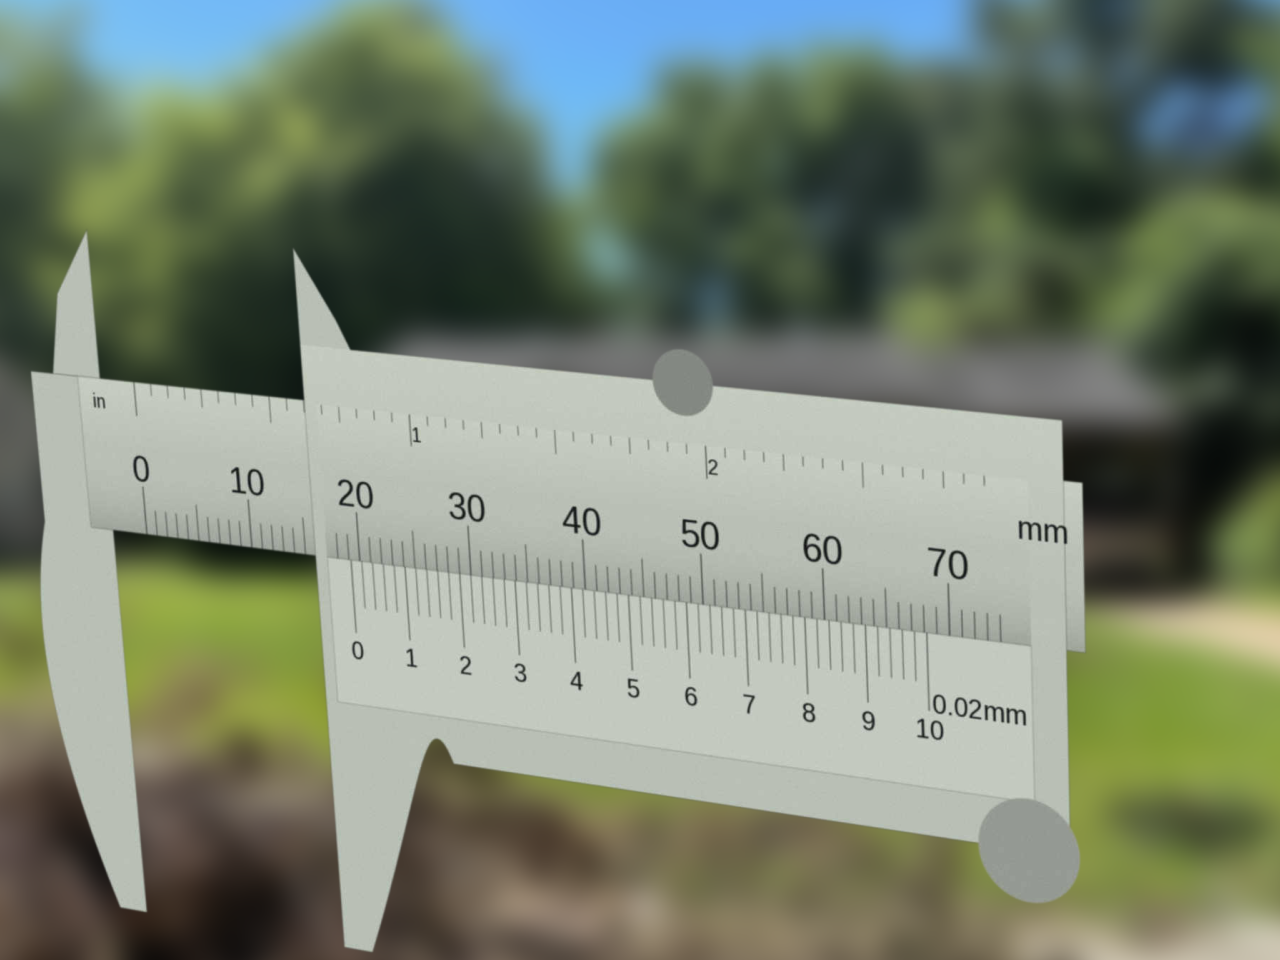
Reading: {"value": 19.2, "unit": "mm"}
